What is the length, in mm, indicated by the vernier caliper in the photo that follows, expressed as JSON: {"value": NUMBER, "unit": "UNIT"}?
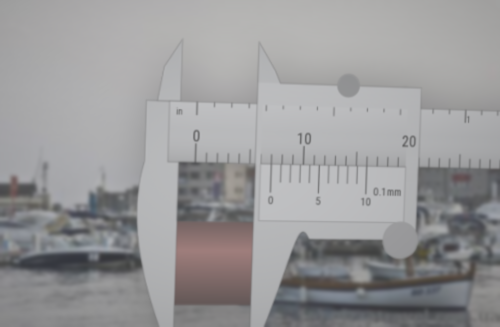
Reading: {"value": 7.0, "unit": "mm"}
